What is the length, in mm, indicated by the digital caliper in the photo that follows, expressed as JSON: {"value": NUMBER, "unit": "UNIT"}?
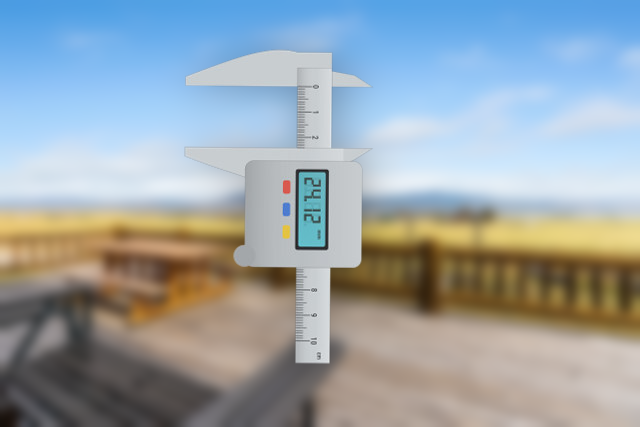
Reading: {"value": 24.12, "unit": "mm"}
